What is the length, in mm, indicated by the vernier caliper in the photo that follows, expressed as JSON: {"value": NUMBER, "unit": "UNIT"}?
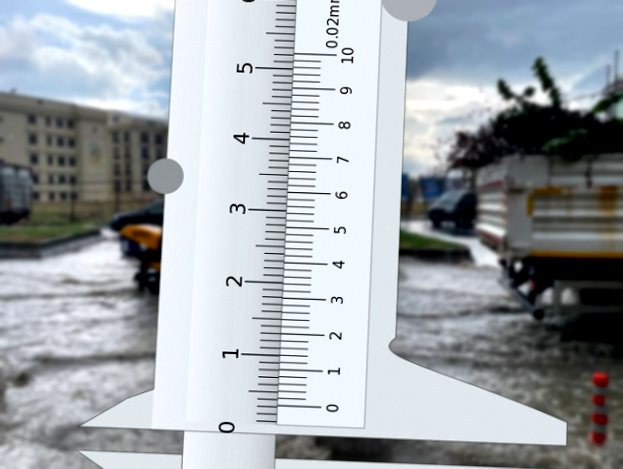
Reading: {"value": 3.2, "unit": "mm"}
